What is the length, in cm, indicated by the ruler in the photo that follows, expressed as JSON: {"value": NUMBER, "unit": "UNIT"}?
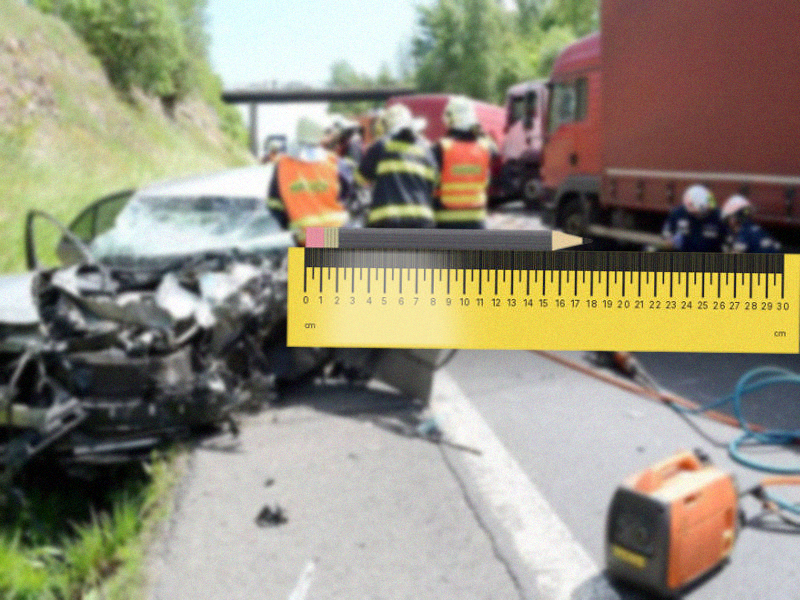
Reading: {"value": 18, "unit": "cm"}
